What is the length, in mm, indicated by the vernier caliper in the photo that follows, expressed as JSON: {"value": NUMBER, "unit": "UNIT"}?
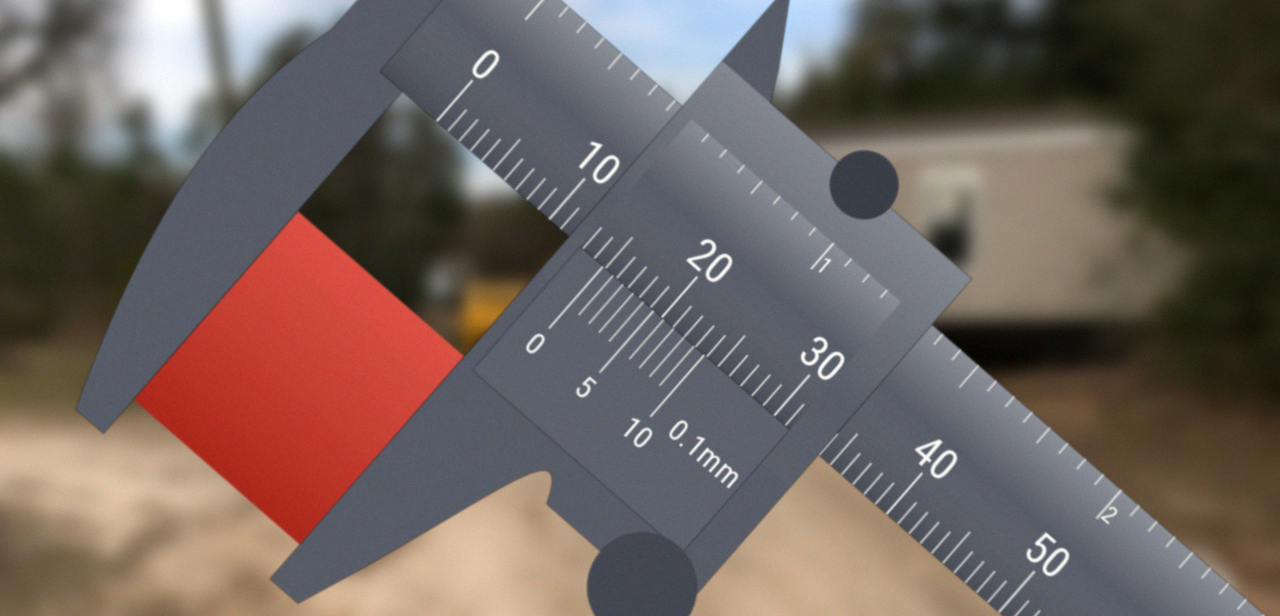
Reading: {"value": 14.8, "unit": "mm"}
